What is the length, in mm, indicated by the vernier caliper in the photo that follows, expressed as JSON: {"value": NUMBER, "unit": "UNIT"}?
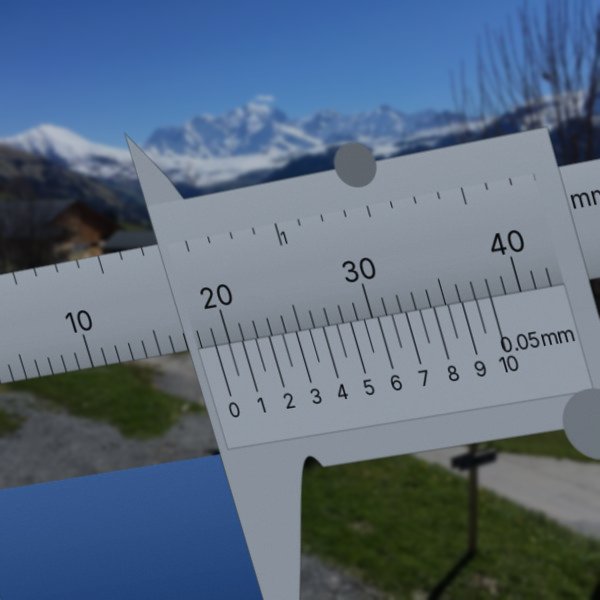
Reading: {"value": 19.0, "unit": "mm"}
